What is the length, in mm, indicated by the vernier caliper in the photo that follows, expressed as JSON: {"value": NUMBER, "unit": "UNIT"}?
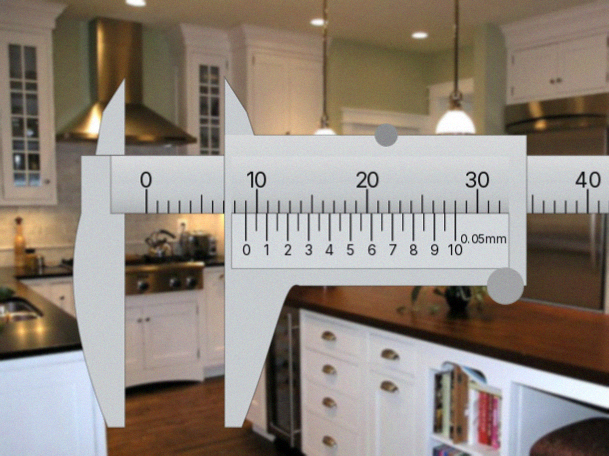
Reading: {"value": 9.0, "unit": "mm"}
